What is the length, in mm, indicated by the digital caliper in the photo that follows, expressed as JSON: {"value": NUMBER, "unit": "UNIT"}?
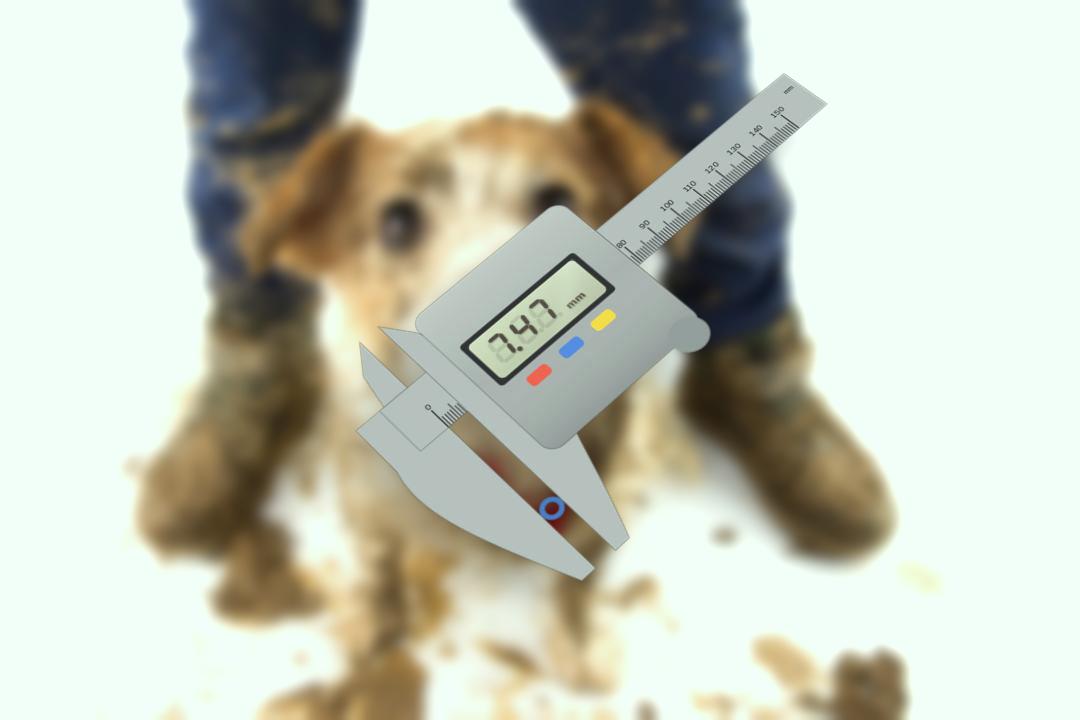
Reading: {"value": 7.47, "unit": "mm"}
